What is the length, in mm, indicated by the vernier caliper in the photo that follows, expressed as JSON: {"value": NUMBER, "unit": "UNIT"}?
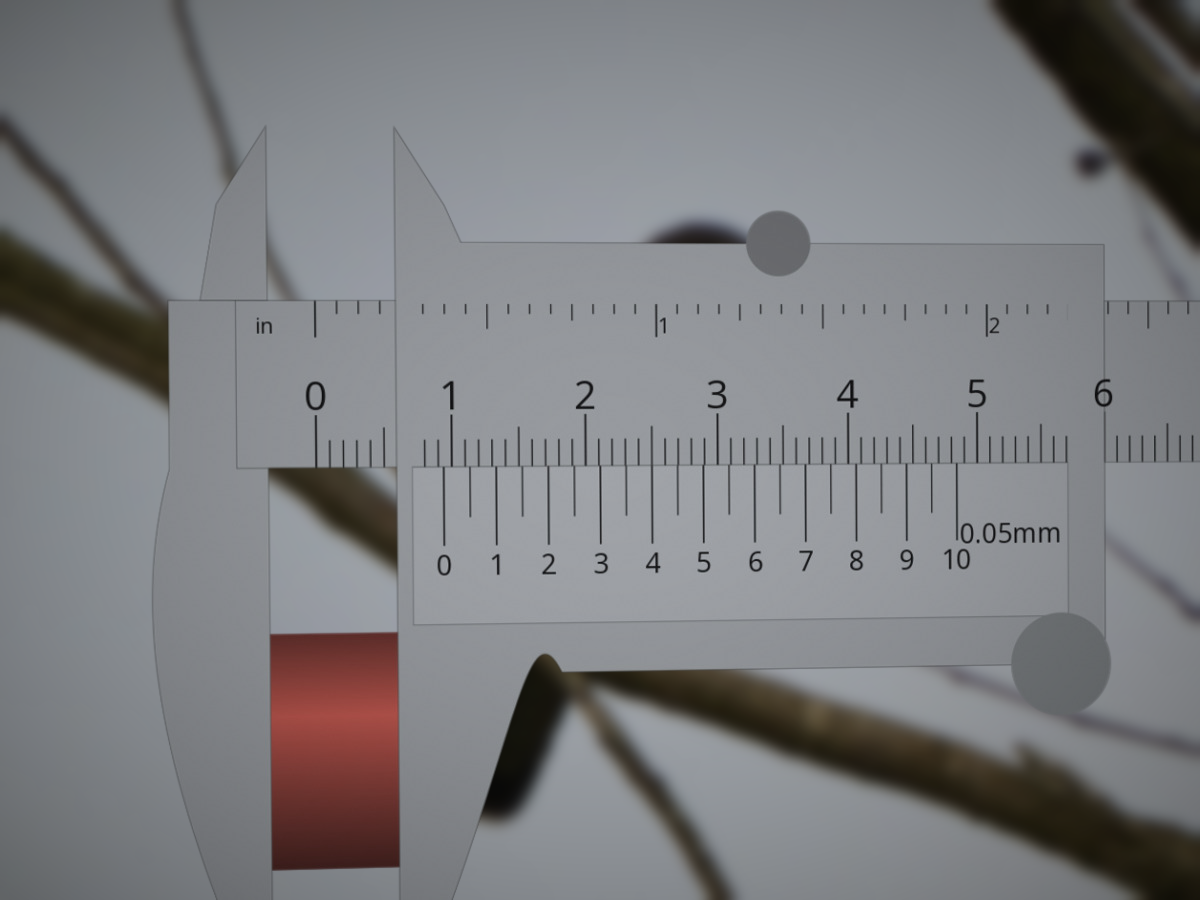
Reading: {"value": 9.4, "unit": "mm"}
